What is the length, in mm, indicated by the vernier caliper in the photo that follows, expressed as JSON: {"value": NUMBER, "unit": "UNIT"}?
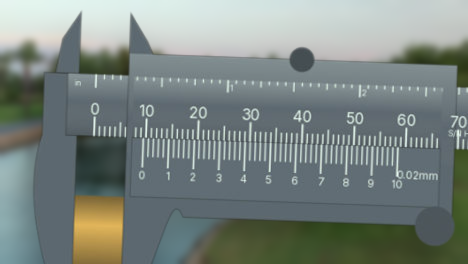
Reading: {"value": 9.5, "unit": "mm"}
